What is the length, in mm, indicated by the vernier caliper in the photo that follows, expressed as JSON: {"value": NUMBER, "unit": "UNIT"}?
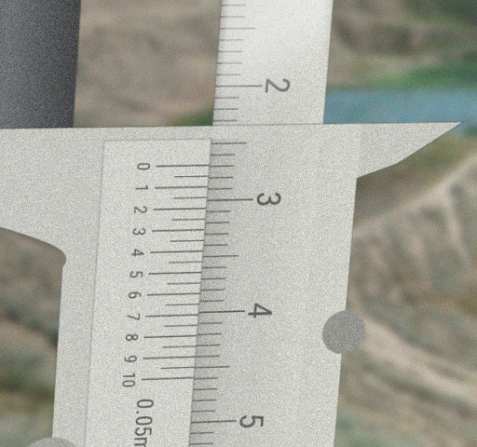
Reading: {"value": 26.9, "unit": "mm"}
